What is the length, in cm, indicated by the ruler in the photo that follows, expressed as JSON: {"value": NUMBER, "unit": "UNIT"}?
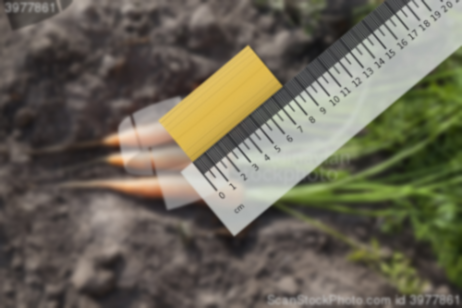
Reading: {"value": 8, "unit": "cm"}
